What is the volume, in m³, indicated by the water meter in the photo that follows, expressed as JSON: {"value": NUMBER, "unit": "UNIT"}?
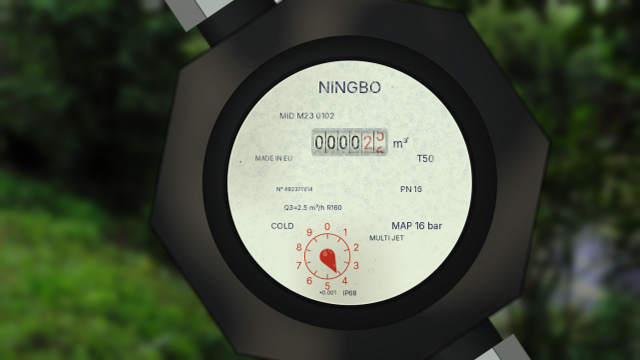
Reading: {"value": 0.254, "unit": "m³"}
